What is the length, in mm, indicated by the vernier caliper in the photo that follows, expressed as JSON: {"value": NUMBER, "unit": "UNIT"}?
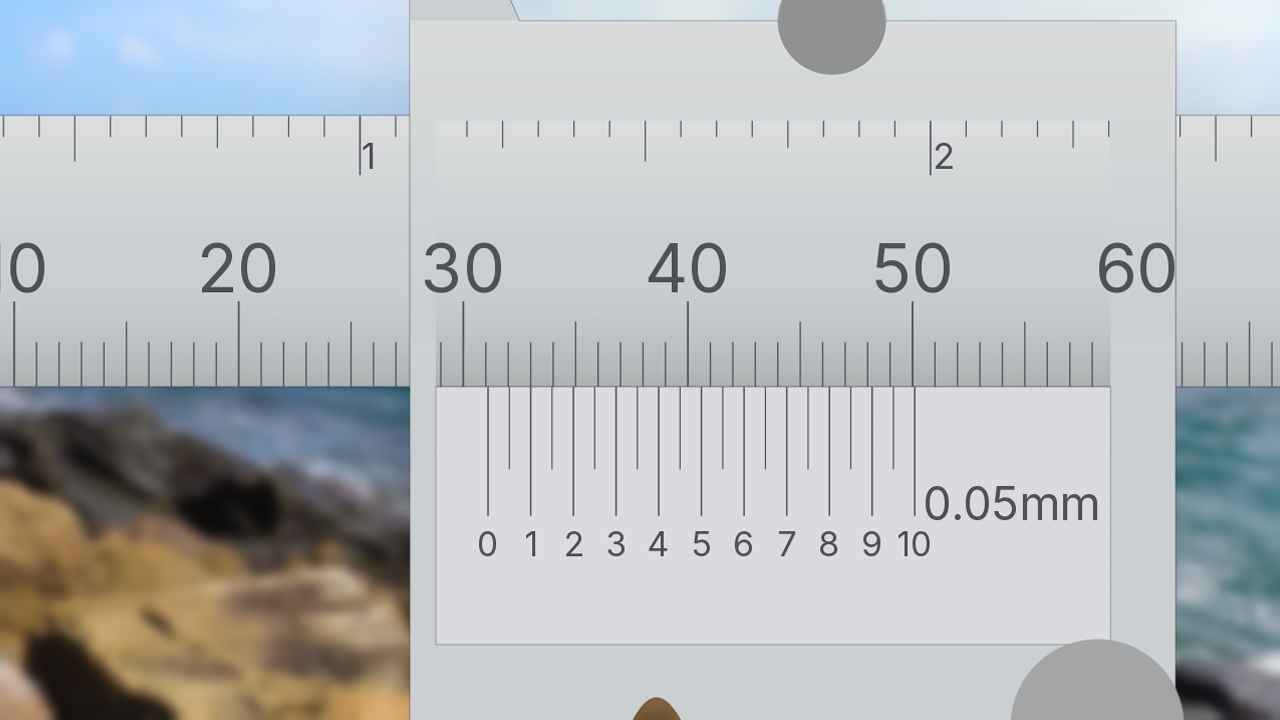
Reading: {"value": 31.1, "unit": "mm"}
